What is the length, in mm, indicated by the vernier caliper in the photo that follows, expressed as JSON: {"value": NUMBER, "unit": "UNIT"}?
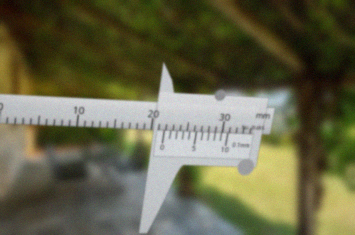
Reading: {"value": 21.8, "unit": "mm"}
